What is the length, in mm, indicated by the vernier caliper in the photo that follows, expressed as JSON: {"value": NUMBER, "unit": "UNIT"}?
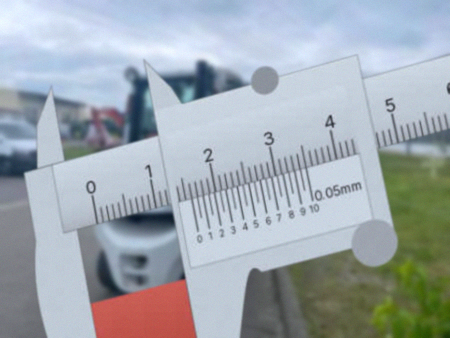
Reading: {"value": 16.0, "unit": "mm"}
